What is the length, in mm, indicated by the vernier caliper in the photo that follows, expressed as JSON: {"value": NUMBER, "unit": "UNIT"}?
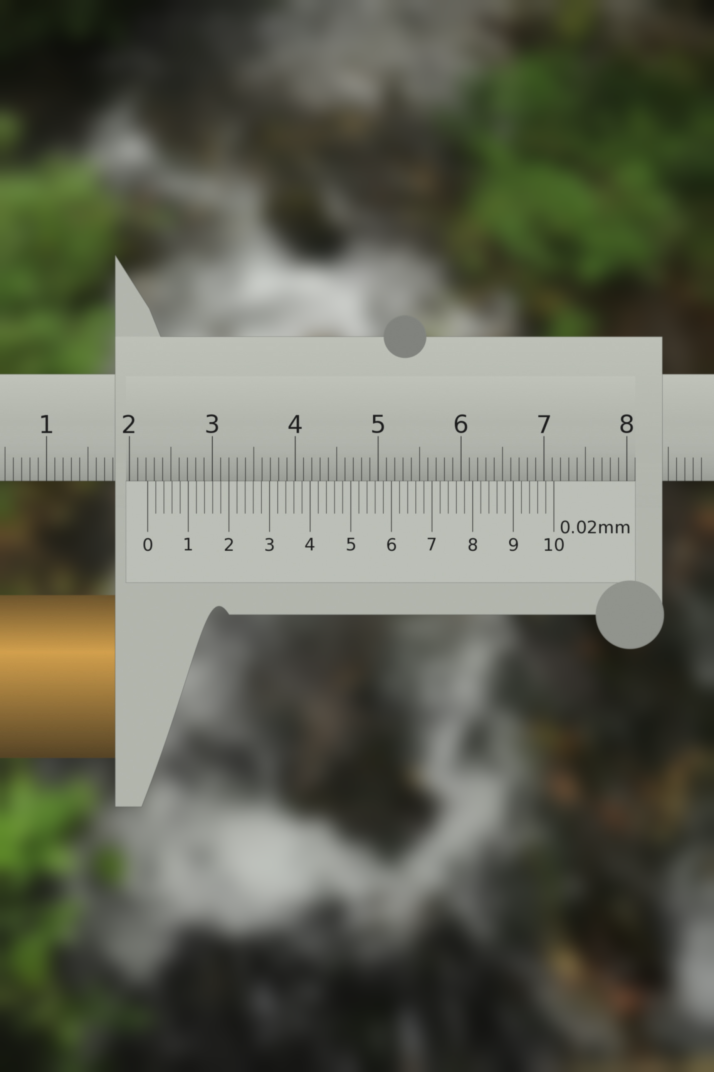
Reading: {"value": 22.2, "unit": "mm"}
